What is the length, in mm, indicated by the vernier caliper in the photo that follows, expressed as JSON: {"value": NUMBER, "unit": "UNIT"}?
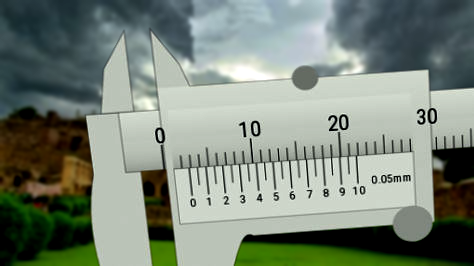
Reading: {"value": 2.8, "unit": "mm"}
